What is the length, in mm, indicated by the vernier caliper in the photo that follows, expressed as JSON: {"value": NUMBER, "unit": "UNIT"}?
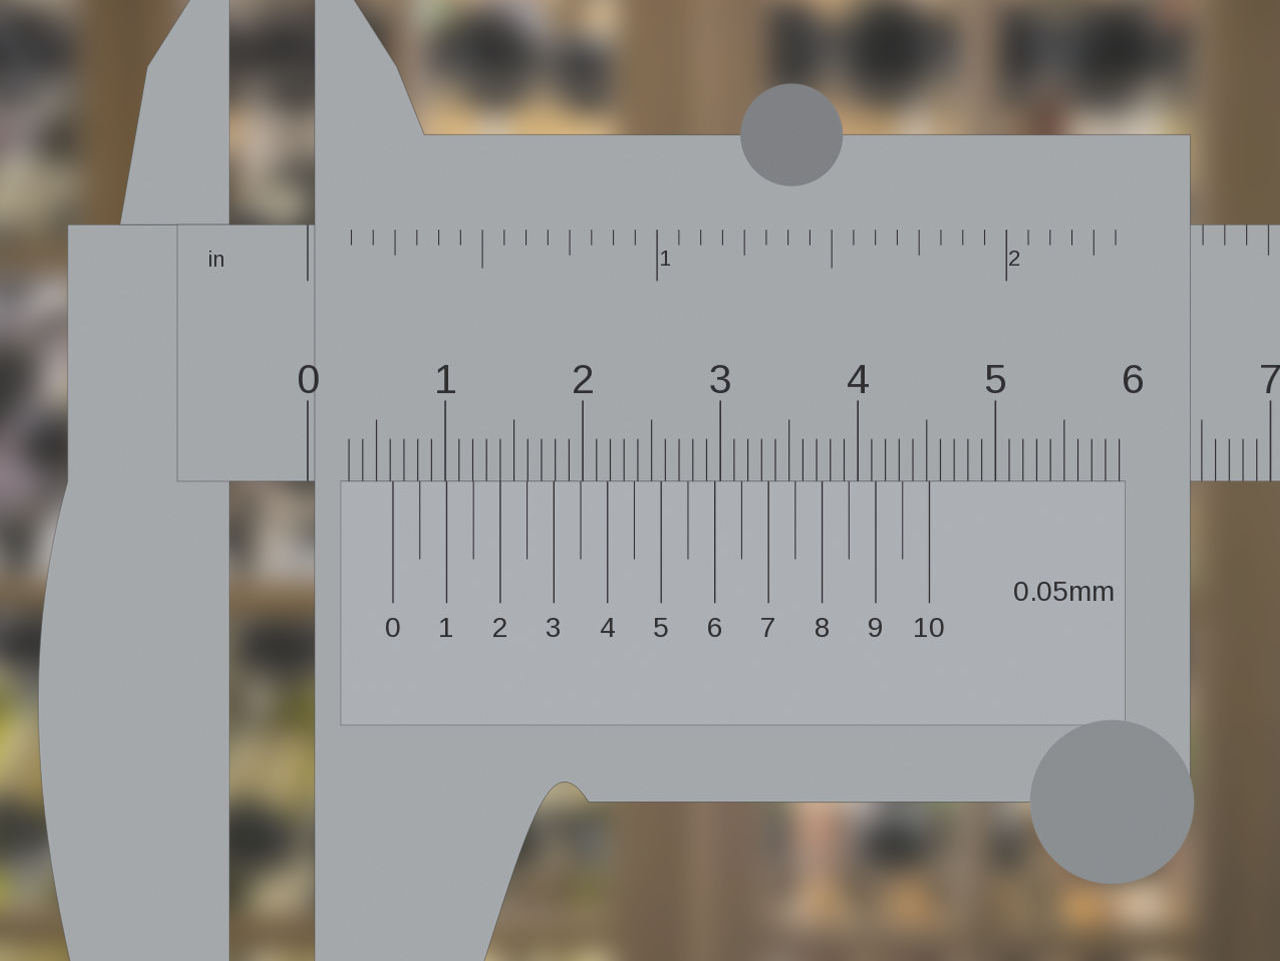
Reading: {"value": 6.2, "unit": "mm"}
